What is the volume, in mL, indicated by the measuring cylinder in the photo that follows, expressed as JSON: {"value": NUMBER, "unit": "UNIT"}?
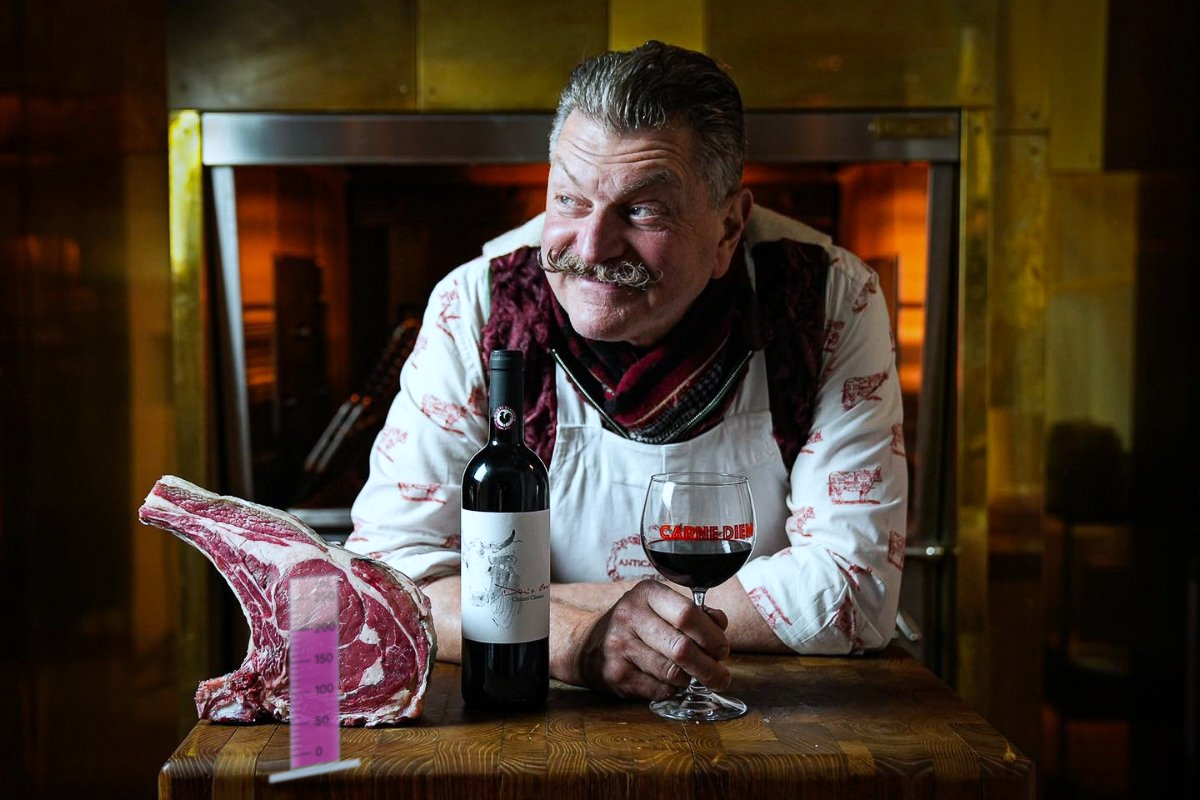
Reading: {"value": 200, "unit": "mL"}
